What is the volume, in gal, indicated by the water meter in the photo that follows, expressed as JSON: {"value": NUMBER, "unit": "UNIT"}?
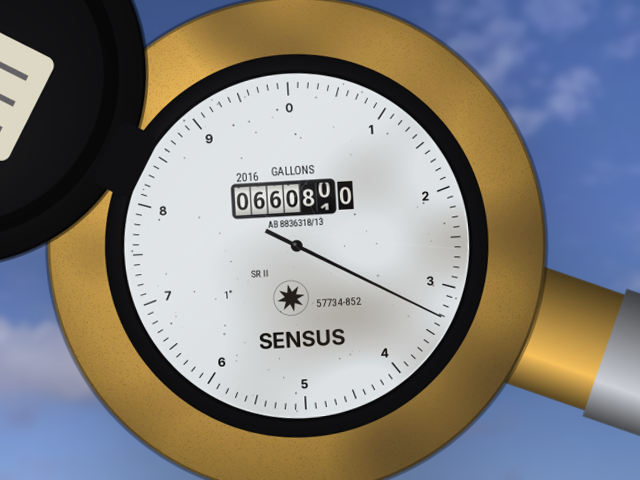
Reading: {"value": 660803.3, "unit": "gal"}
